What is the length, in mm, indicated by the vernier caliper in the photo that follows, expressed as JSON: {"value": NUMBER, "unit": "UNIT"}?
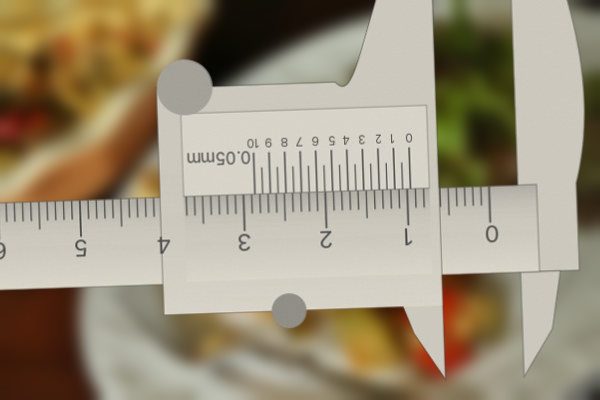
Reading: {"value": 9.6, "unit": "mm"}
